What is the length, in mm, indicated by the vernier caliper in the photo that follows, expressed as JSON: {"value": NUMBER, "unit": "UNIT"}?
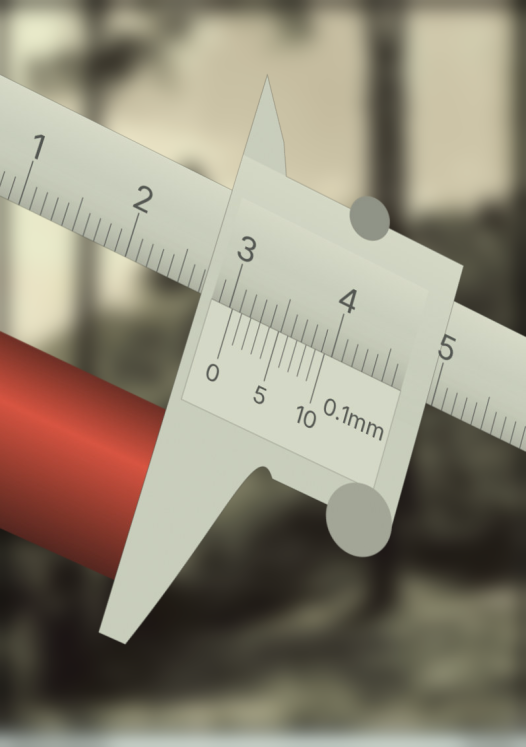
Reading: {"value": 30.3, "unit": "mm"}
